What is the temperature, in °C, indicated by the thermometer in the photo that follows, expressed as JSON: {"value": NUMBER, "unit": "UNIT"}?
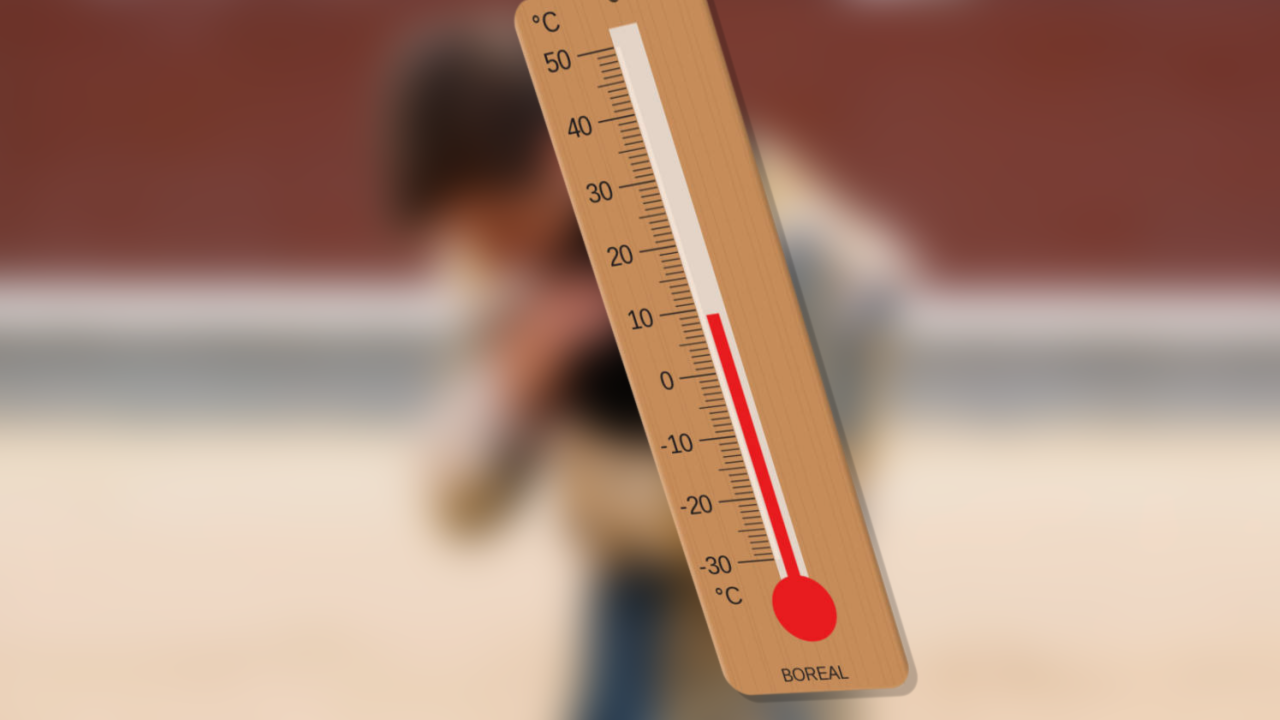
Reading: {"value": 9, "unit": "°C"}
